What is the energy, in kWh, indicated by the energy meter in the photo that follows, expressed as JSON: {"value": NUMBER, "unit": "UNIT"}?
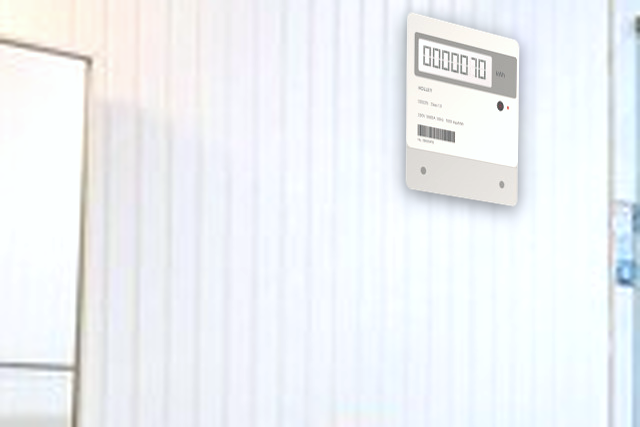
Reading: {"value": 70, "unit": "kWh"}
